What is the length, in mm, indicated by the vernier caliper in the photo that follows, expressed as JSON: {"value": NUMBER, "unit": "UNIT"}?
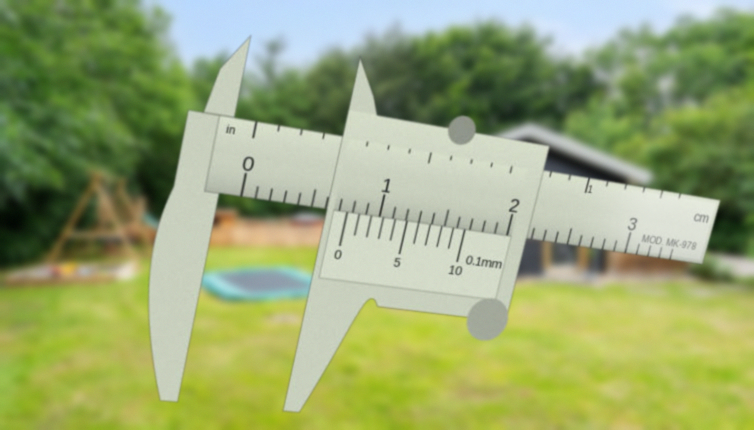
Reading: {"value": 7.6, "unit": "mm"}
